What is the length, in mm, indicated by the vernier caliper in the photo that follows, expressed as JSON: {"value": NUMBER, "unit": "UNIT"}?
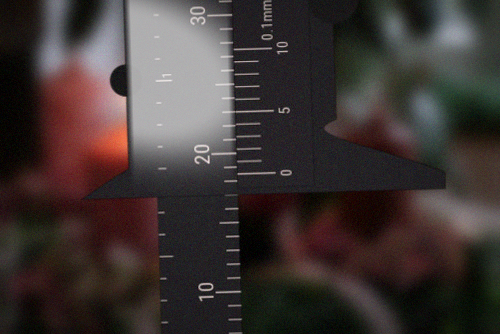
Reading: {"value": 18.5, "unit": "mm"}
